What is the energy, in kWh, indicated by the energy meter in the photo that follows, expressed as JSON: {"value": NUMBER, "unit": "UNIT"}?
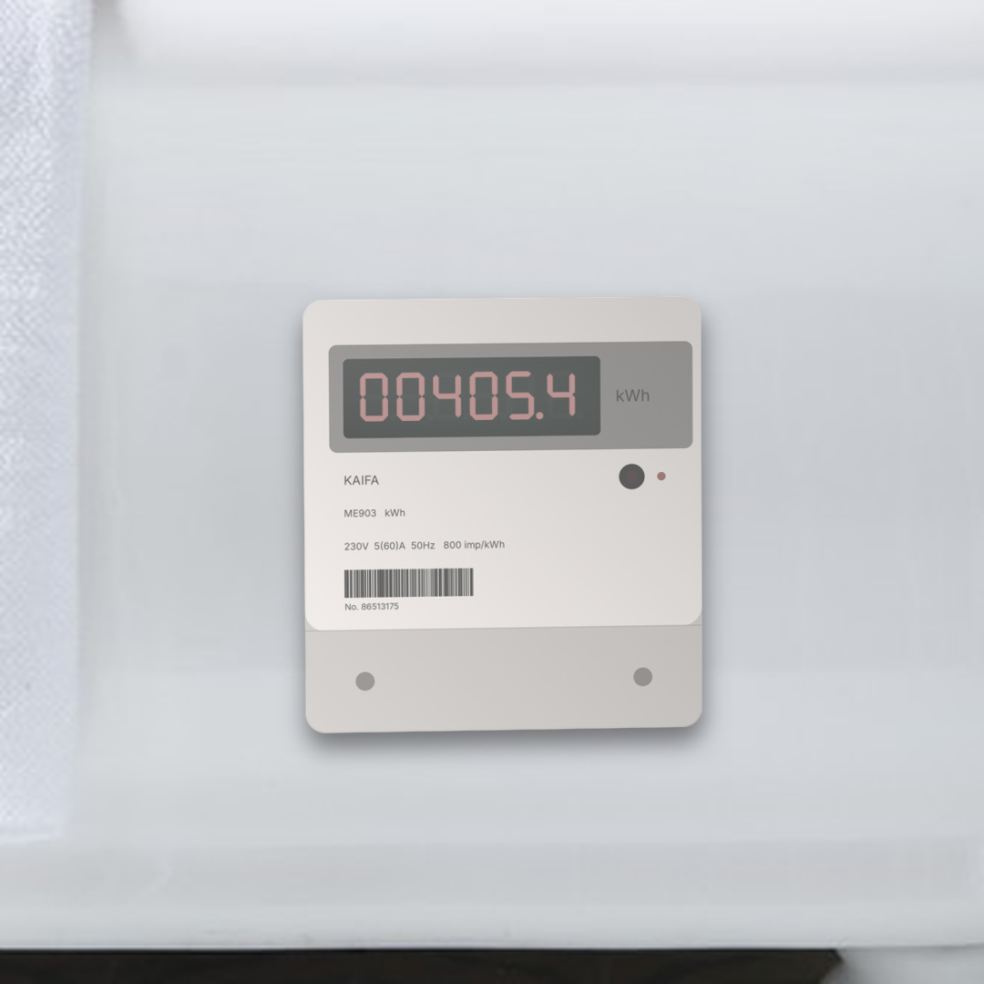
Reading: {"value": 405.4, "unit": "kWh"}
